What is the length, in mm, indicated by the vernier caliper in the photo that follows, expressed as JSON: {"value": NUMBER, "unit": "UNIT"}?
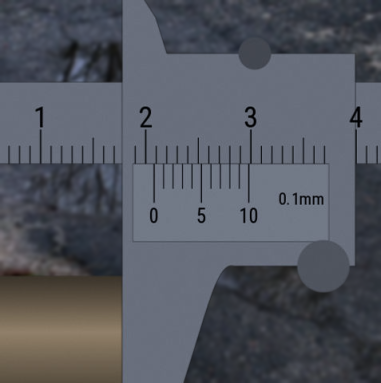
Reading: {"value": 20.8, "unit": "mm"}
